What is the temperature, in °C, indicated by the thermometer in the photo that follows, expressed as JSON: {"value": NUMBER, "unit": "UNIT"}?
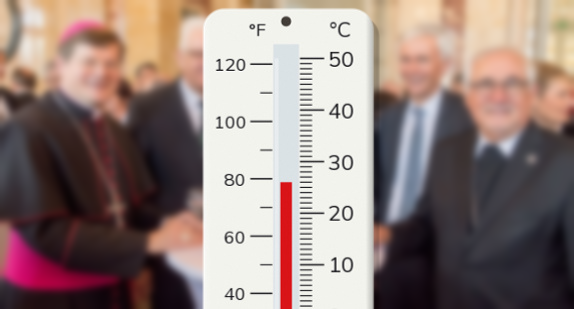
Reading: {"value": 26, "unit": "°C"}
